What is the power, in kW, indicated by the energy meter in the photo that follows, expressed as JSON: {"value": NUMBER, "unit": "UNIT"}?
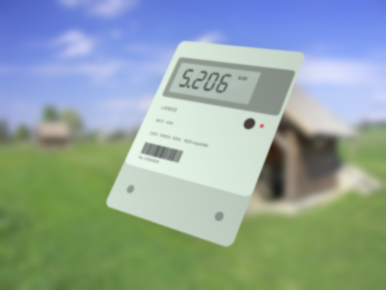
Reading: {"value": 5.206, "unit": "kW"}
